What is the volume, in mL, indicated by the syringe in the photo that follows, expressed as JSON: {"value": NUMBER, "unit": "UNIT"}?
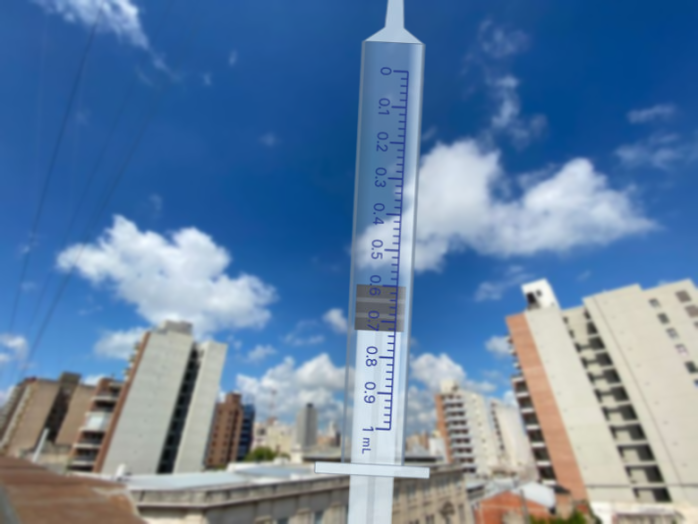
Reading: {"value": 0.6, "unit": "mL"}
